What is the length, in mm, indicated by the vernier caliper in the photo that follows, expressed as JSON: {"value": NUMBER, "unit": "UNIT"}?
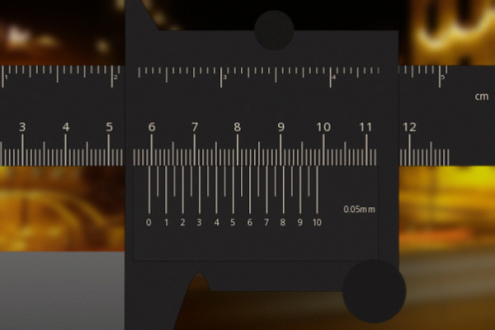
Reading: {"value": 59.5, "unit": "mm"}
